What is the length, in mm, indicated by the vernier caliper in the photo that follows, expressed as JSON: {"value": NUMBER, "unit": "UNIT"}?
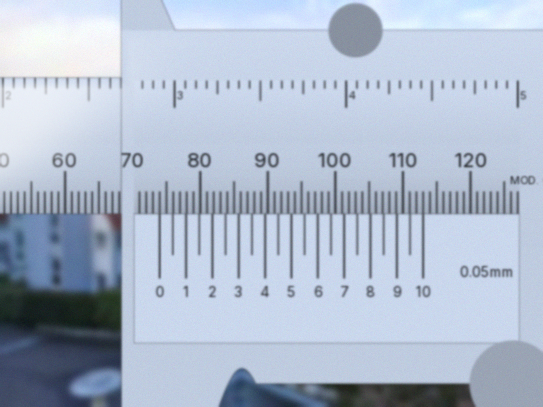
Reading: {"value": 74.0, "unit": "mm"}
